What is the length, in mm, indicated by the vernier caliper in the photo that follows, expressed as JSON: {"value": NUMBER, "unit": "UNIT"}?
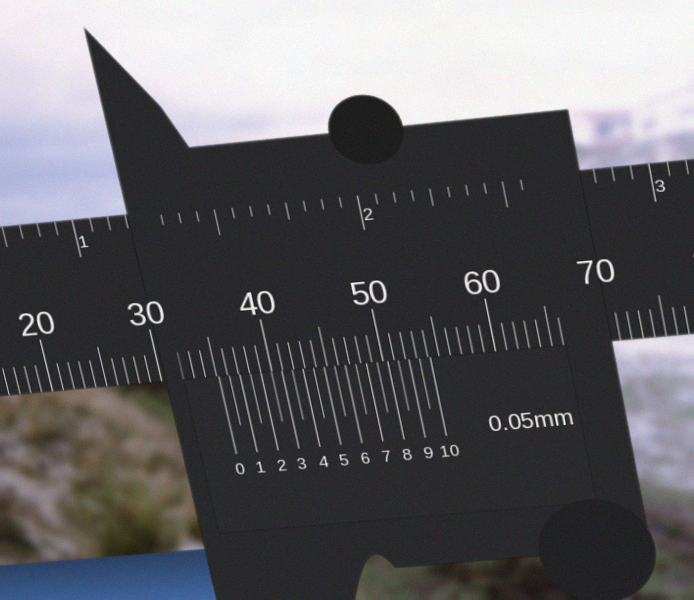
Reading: {"value": 35.2, "unit": "mm"}
